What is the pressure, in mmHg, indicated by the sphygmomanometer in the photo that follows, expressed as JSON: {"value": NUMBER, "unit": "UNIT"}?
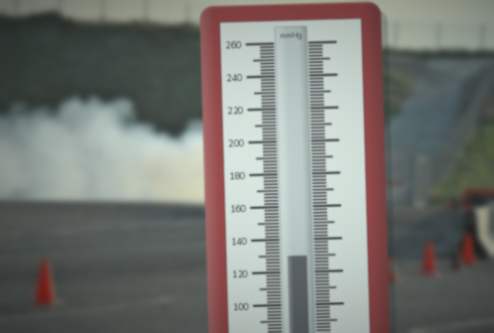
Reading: {"value": 130, "unit": "mmHg"}
